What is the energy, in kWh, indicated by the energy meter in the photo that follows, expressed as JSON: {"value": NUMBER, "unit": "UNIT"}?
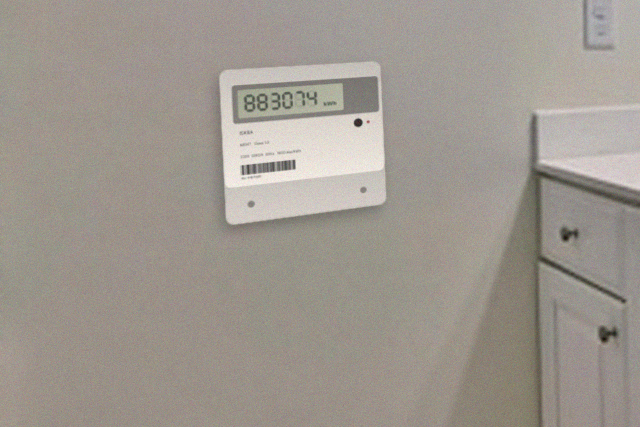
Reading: {"value": 883074, "unit": "kWh"}
